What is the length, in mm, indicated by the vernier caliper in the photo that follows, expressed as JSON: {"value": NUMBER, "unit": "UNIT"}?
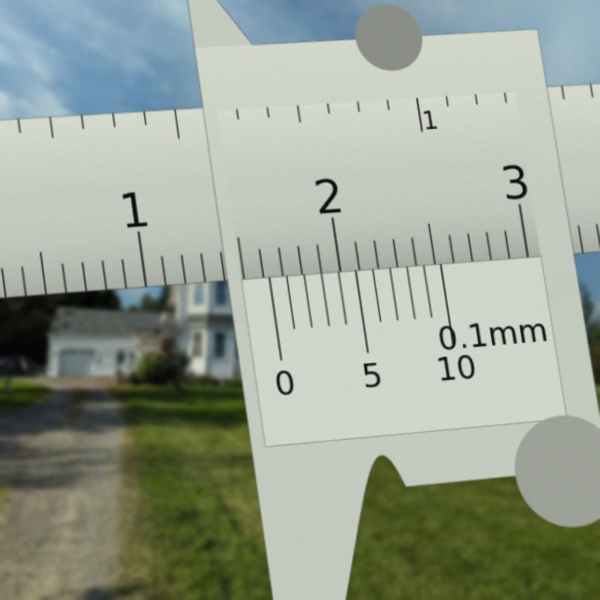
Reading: {"value": 16.3, "unit": "mm"}
